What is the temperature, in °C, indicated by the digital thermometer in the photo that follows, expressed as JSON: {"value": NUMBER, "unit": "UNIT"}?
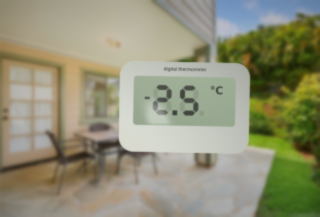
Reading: {"value": -2.5, "unit": "°C"}
